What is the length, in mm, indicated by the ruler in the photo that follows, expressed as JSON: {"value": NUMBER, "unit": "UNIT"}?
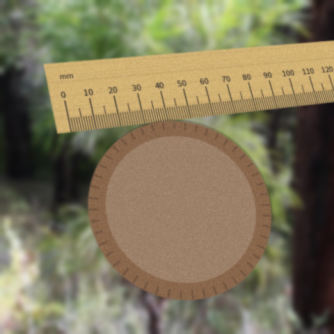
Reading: {"value": 75, "unit": "mm"}
